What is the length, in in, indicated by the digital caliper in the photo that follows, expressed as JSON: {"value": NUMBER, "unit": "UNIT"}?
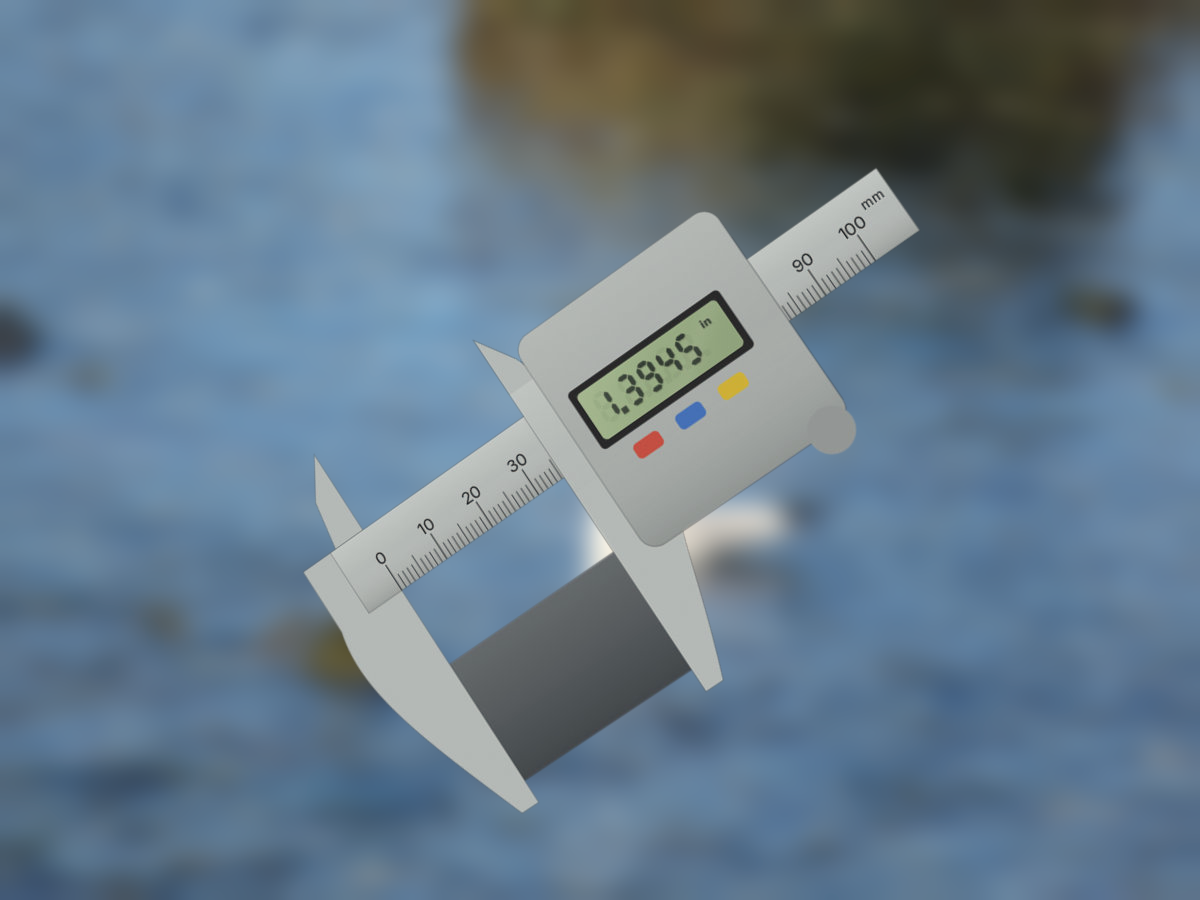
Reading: {"value": 1.3945, "unit": "in"}
